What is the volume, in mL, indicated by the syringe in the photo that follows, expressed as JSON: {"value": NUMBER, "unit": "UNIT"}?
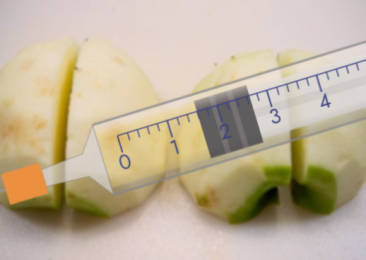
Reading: {"value": 1.6, "unit": "mL"}
